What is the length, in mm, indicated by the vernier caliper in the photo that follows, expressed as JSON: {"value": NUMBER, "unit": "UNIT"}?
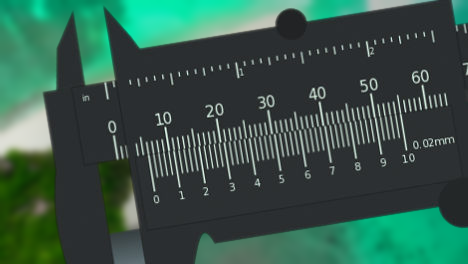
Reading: {"value": 6.0, "unit": "mm"}
